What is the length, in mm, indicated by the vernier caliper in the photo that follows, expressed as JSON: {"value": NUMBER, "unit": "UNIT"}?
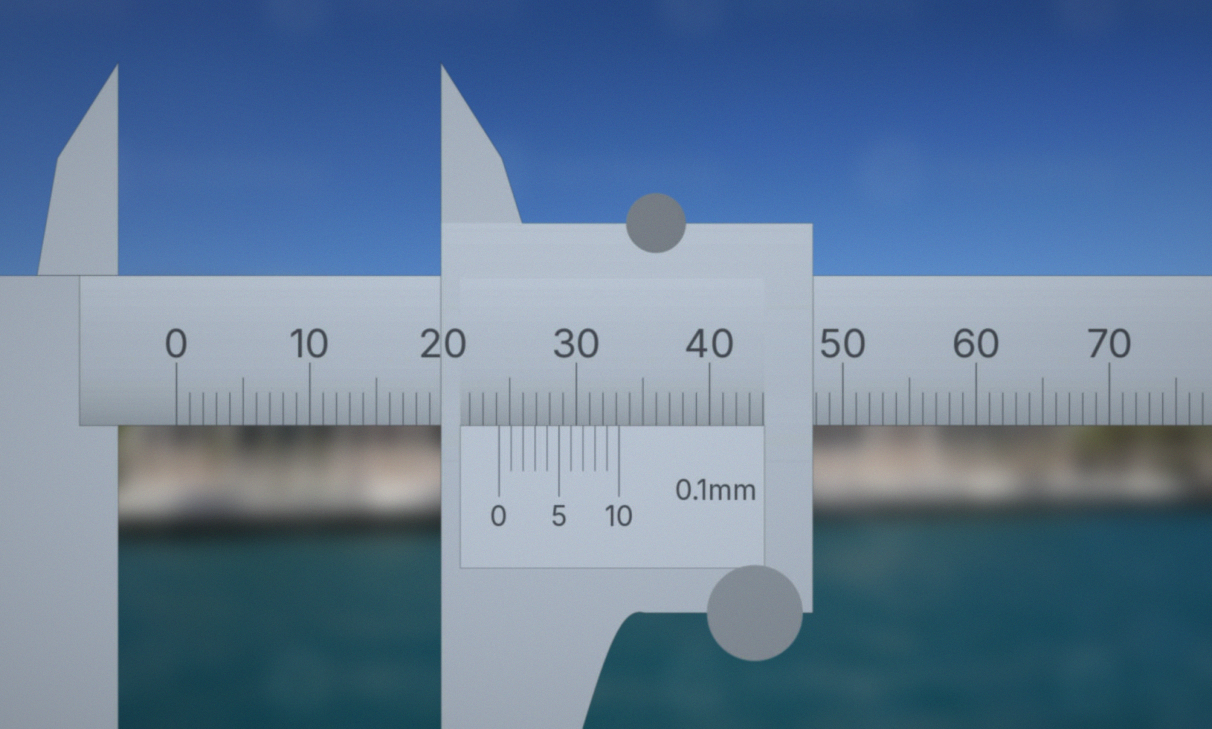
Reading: {"value": 24.2, "unit": "mm"}
